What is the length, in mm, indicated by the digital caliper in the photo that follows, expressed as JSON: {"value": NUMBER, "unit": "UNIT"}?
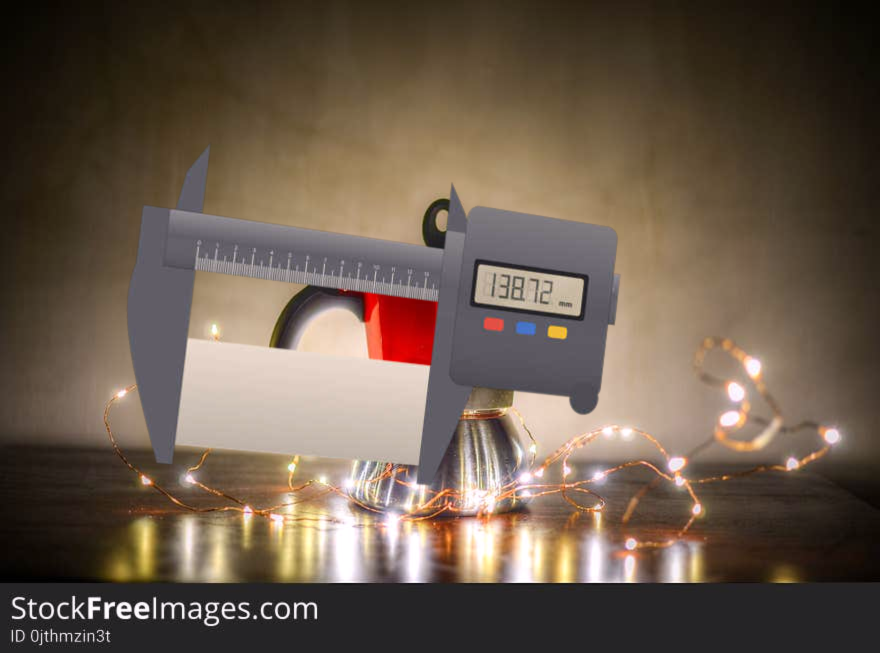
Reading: {"value": 138.72, "unit": "mm"}
